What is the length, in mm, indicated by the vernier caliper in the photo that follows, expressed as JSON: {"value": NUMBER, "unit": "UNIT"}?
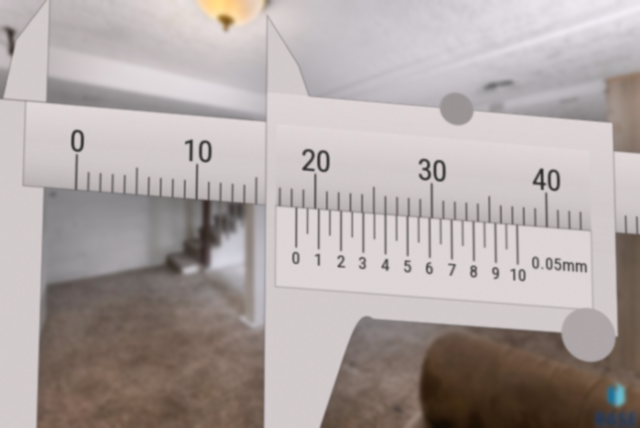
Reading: {"value": 18.4, "unit": "mm"}
